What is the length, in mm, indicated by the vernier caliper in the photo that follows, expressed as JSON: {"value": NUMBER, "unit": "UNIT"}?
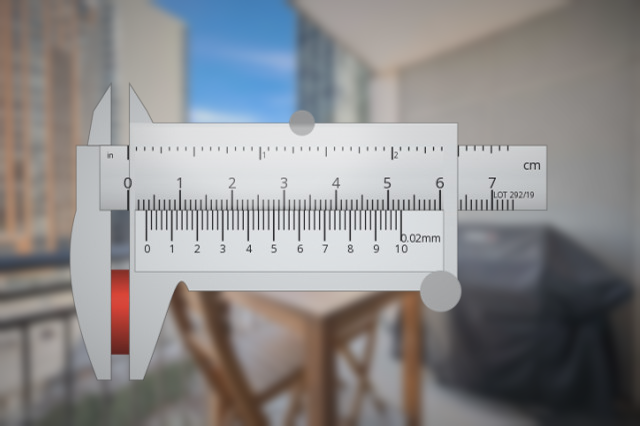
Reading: {"value": 3.5, "unit": "mm"}
